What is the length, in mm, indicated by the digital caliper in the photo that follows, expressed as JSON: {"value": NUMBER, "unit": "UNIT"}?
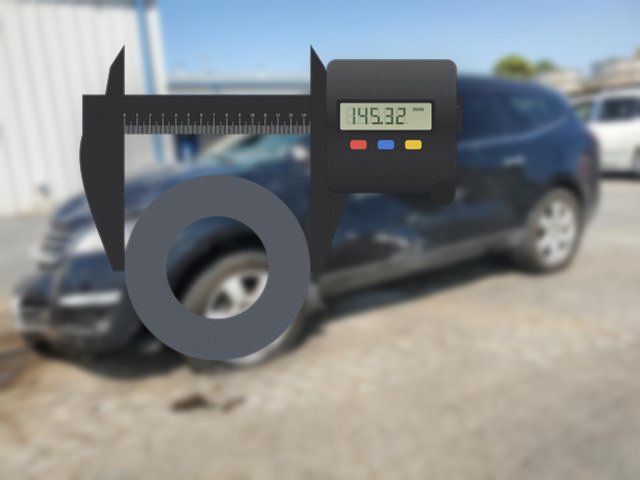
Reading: {"value": 145.32, "unit": "mm"}
